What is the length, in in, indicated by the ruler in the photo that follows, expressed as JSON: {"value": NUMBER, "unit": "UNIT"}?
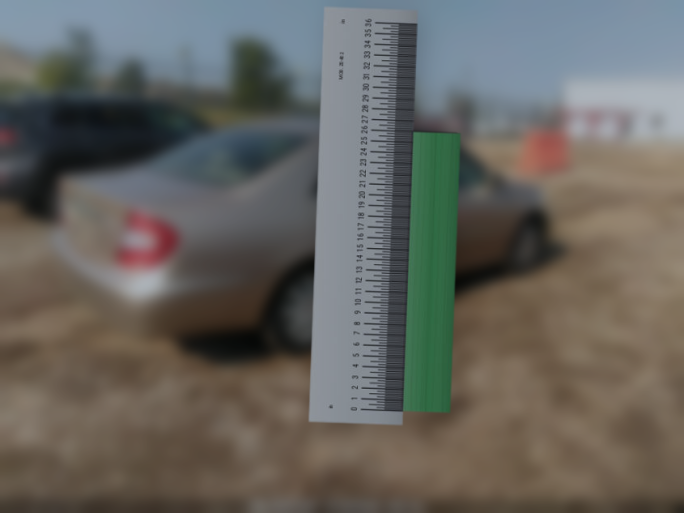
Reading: {"value": 26, "unit": "in"}
